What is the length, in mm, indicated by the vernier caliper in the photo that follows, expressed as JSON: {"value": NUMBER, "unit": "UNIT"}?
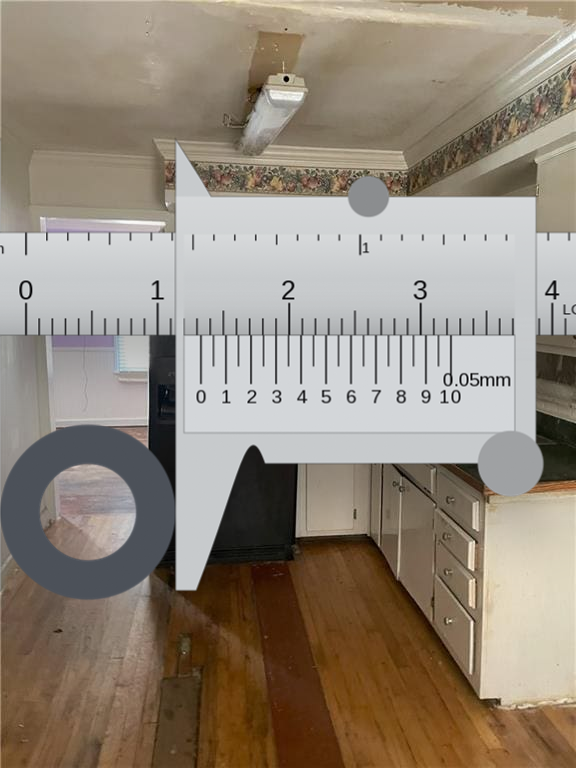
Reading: {"value": 13.3, "unit": "mm"}
